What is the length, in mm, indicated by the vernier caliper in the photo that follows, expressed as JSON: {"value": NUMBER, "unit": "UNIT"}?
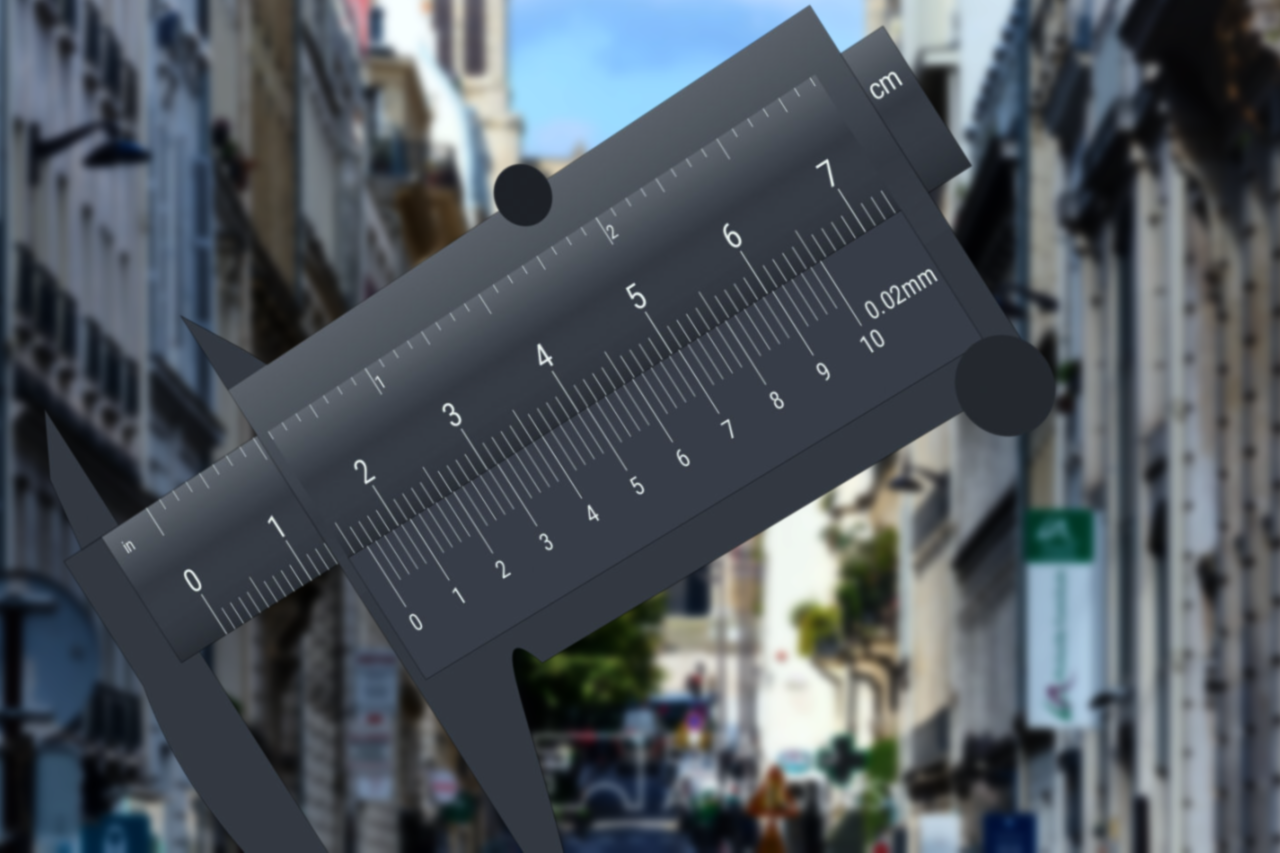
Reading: {"value": 16.4, "unit": "mm"}
